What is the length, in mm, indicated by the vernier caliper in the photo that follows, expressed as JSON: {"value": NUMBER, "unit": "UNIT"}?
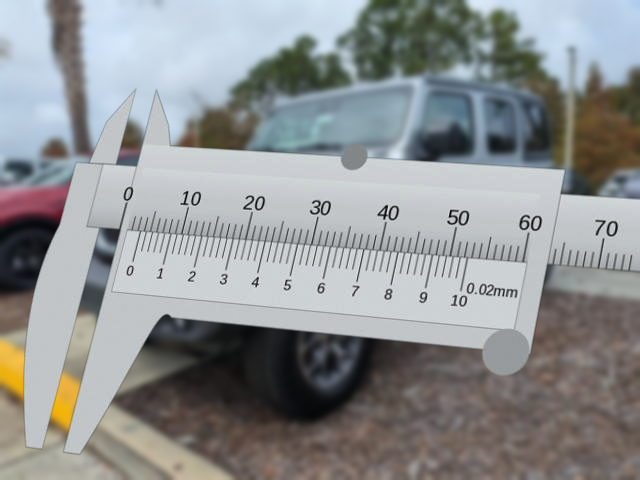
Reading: {"value": 3.4, "unit": "mm"}
